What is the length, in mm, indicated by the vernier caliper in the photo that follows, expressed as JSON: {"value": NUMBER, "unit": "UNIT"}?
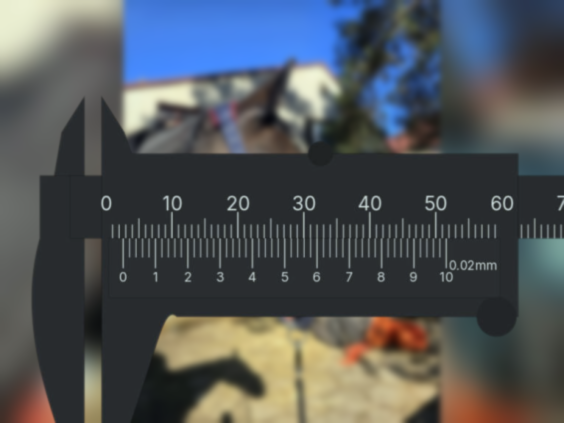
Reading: {"value": 2.6, "unit": "mm"}
